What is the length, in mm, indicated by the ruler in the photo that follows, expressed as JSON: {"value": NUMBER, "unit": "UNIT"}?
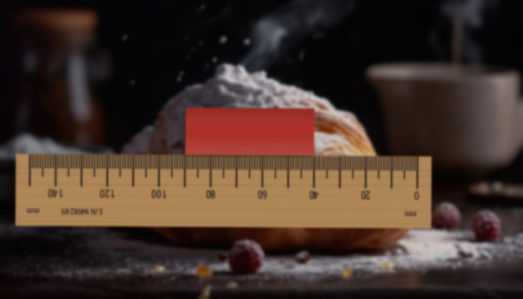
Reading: {"value": 50, "unit": "mm"}
